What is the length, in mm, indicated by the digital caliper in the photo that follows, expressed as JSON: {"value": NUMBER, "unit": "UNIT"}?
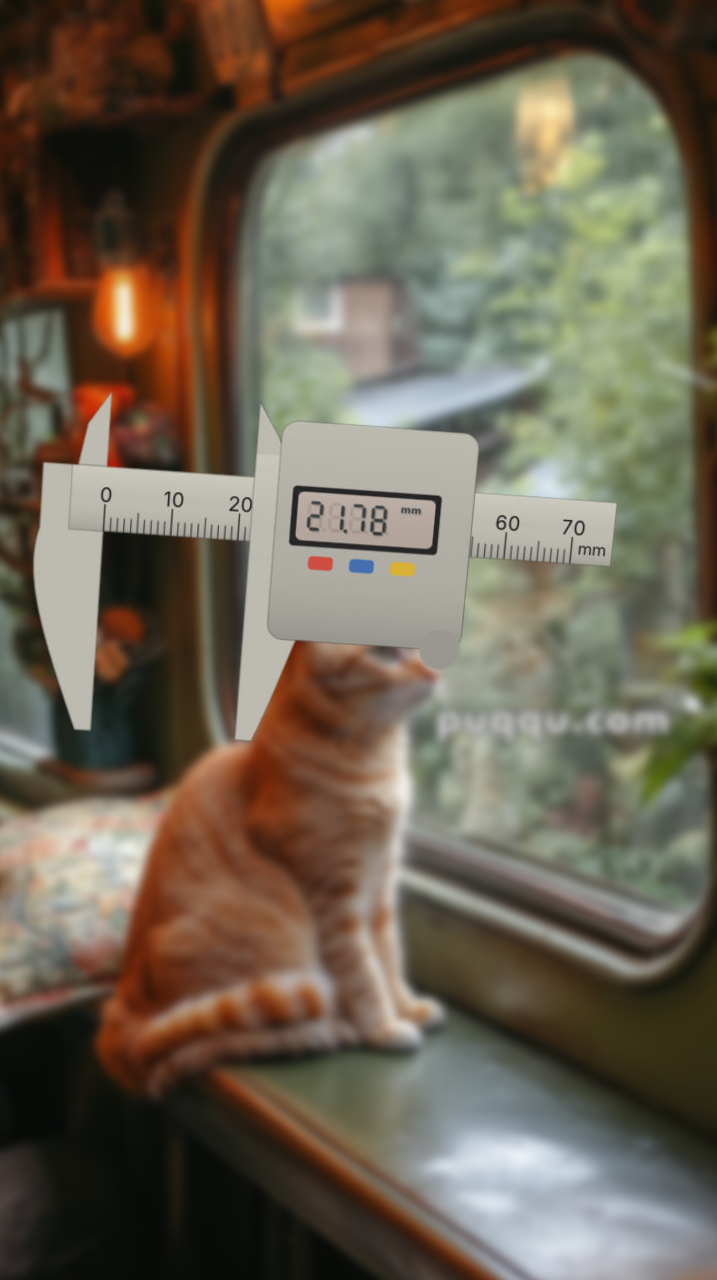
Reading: {"value": 21.78, "unit": "mm"}
